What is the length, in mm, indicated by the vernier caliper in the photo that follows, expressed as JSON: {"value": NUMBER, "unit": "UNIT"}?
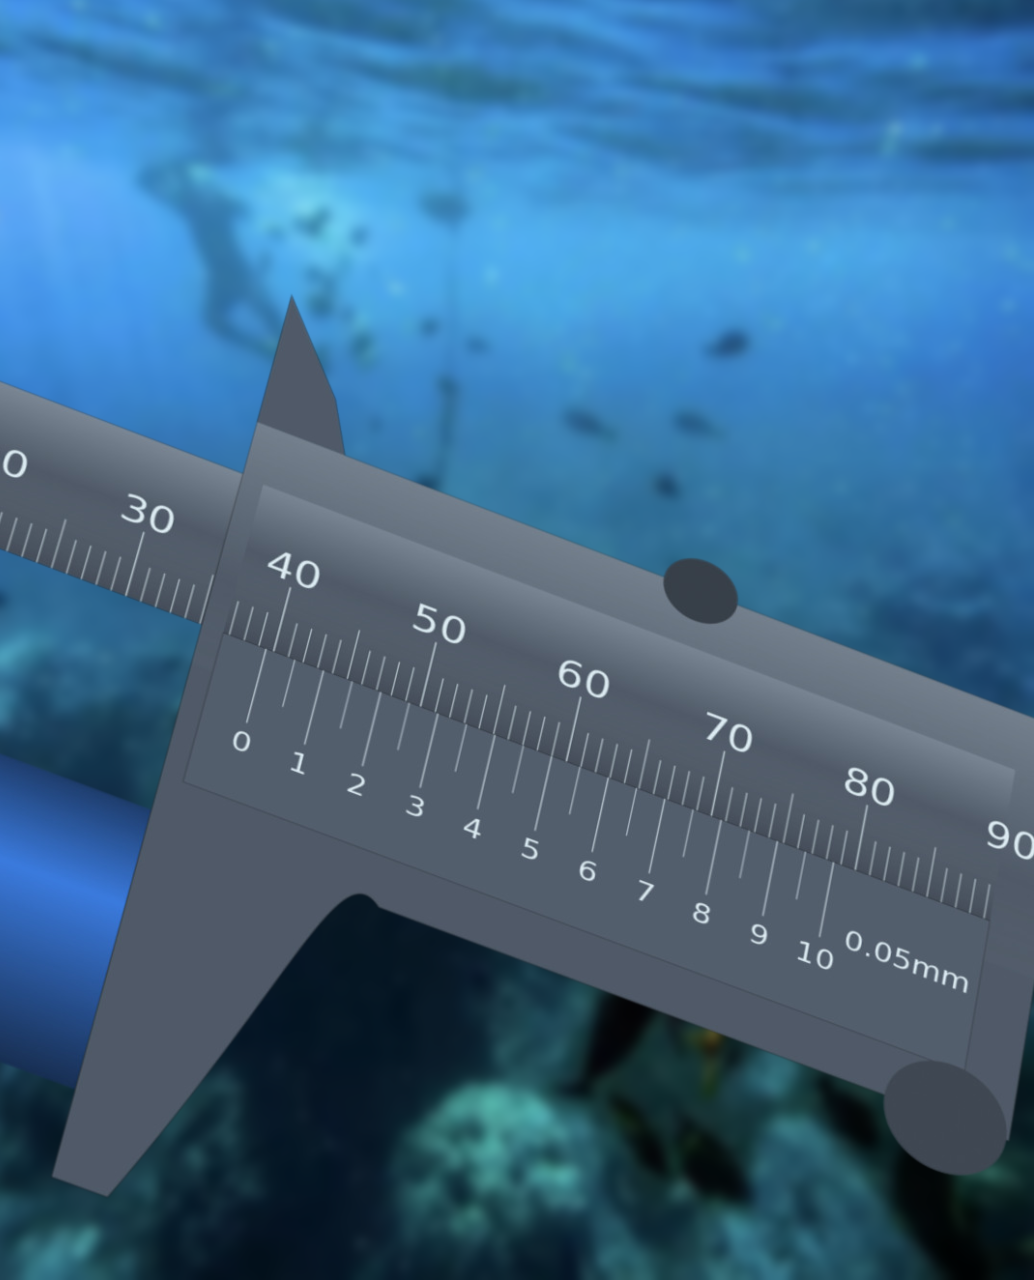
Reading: {"value": 39.5, "unit": "mm"}
